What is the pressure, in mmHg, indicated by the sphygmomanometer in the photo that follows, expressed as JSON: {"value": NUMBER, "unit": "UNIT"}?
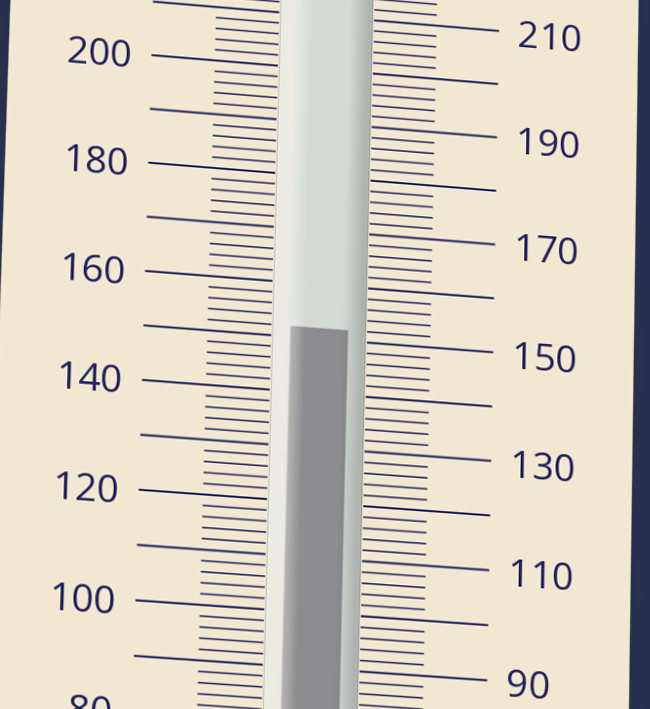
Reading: {"value": 152, "unit": "mmHg"}
